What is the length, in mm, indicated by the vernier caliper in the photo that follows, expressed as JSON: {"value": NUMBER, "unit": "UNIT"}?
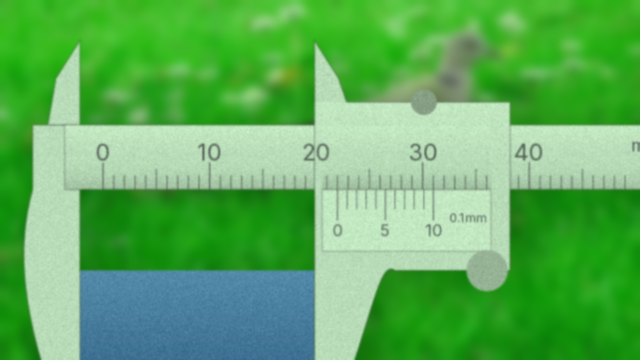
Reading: {"value": 22.0, "unit": "mm"}
